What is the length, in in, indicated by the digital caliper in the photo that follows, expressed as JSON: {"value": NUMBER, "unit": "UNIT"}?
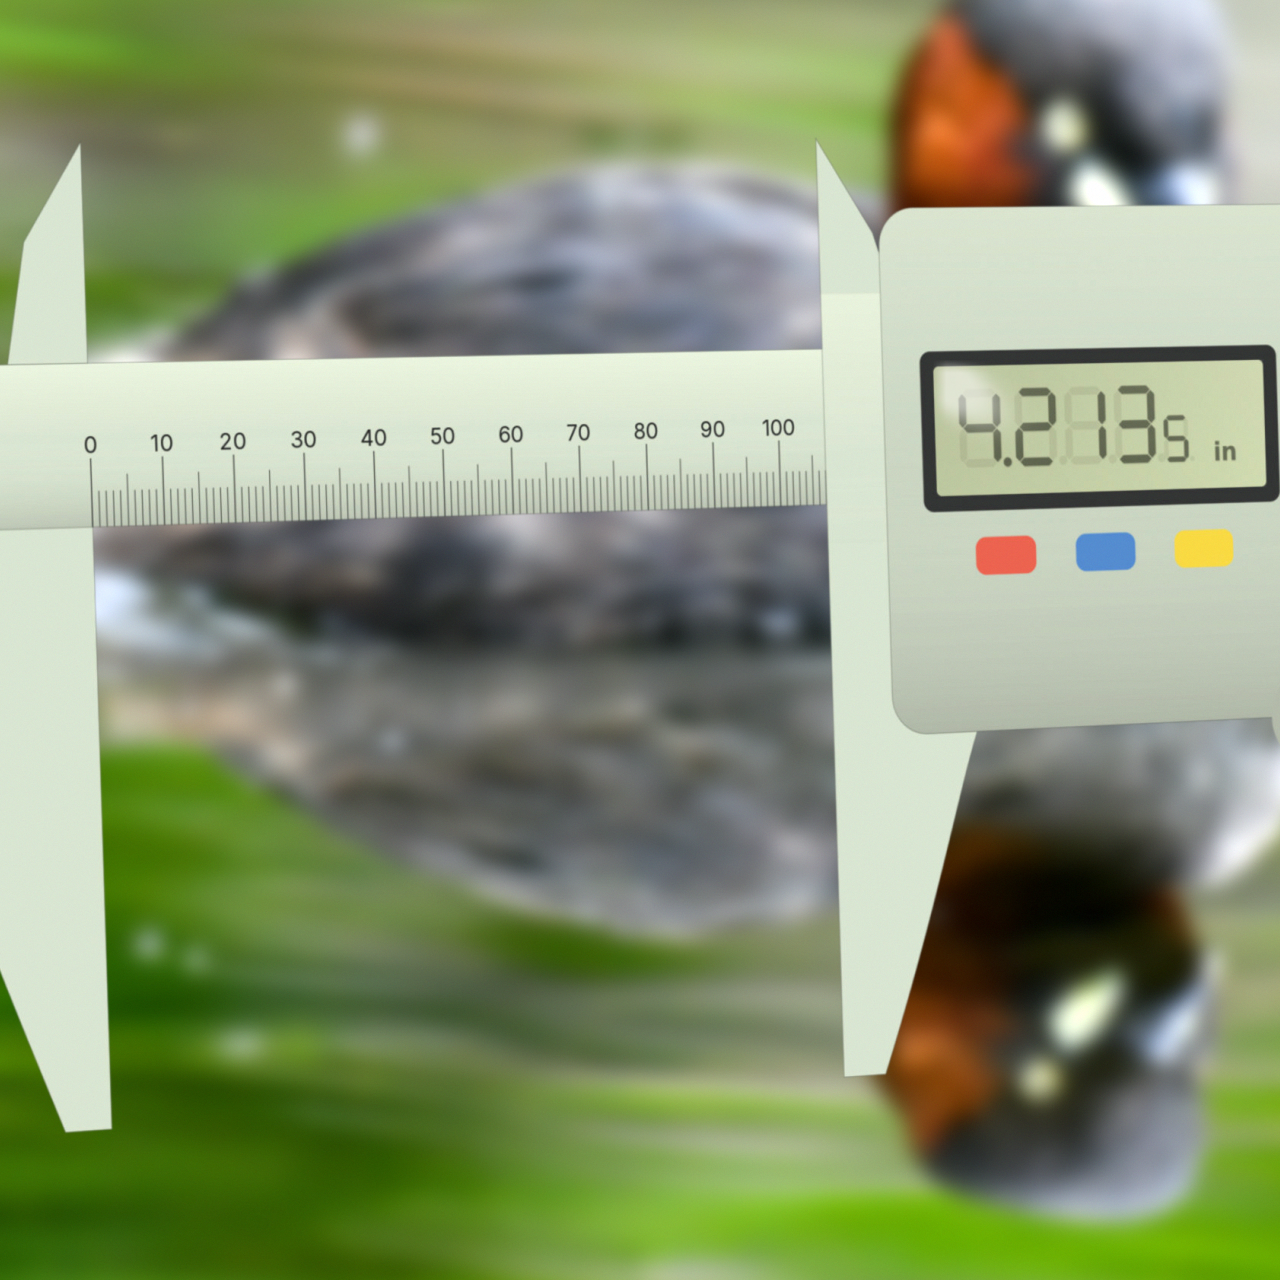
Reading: {"value": 4.2135, "unit": "in"}
